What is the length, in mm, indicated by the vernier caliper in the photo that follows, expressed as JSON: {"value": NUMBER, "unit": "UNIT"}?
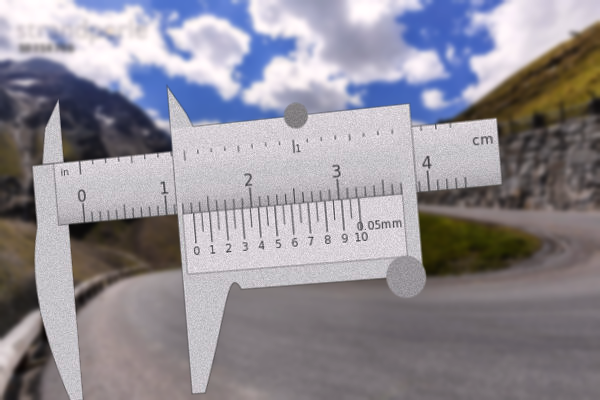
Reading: {"value": 13.2, "unit": "mm"}
